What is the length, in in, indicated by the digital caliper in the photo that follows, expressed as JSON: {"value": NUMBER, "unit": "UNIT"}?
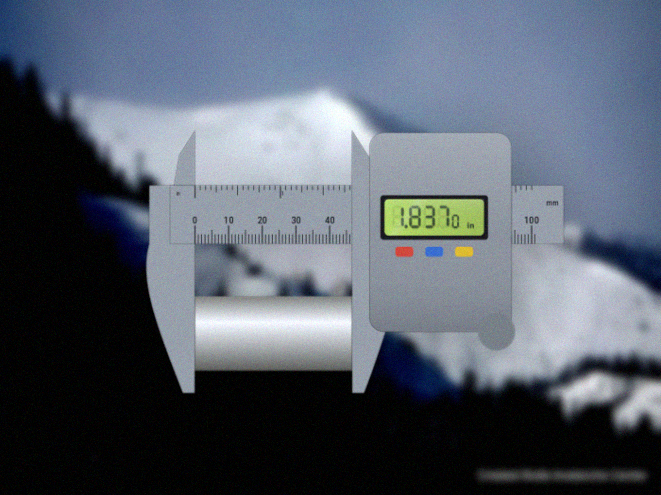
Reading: {"value": 1.8370, "unit": "in"}
